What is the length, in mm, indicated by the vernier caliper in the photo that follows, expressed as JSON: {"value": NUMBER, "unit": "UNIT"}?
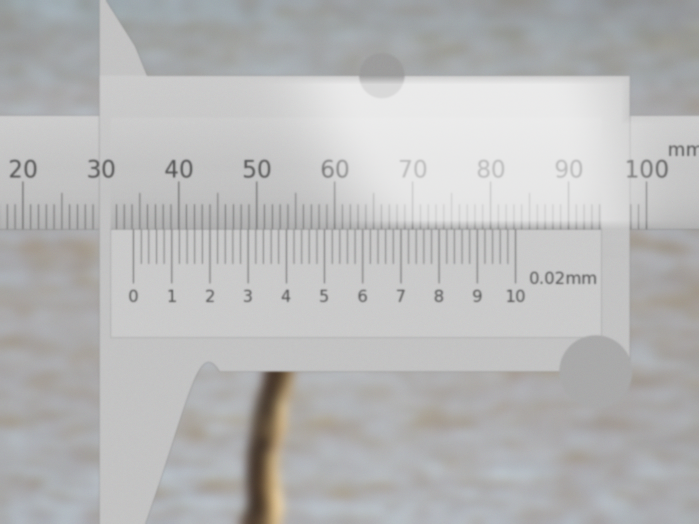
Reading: {"value": 34.2, "unit": "mm"}
